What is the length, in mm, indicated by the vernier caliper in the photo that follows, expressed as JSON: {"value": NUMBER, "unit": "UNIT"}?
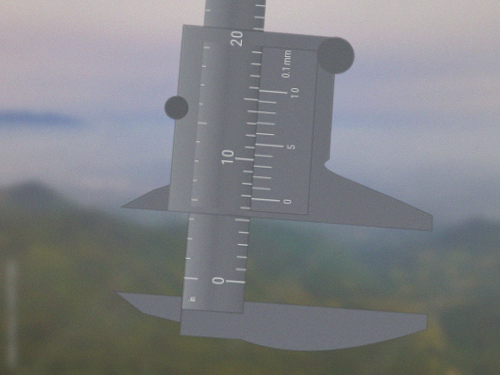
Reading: {"value": 6.8, "unit": "mm"}
